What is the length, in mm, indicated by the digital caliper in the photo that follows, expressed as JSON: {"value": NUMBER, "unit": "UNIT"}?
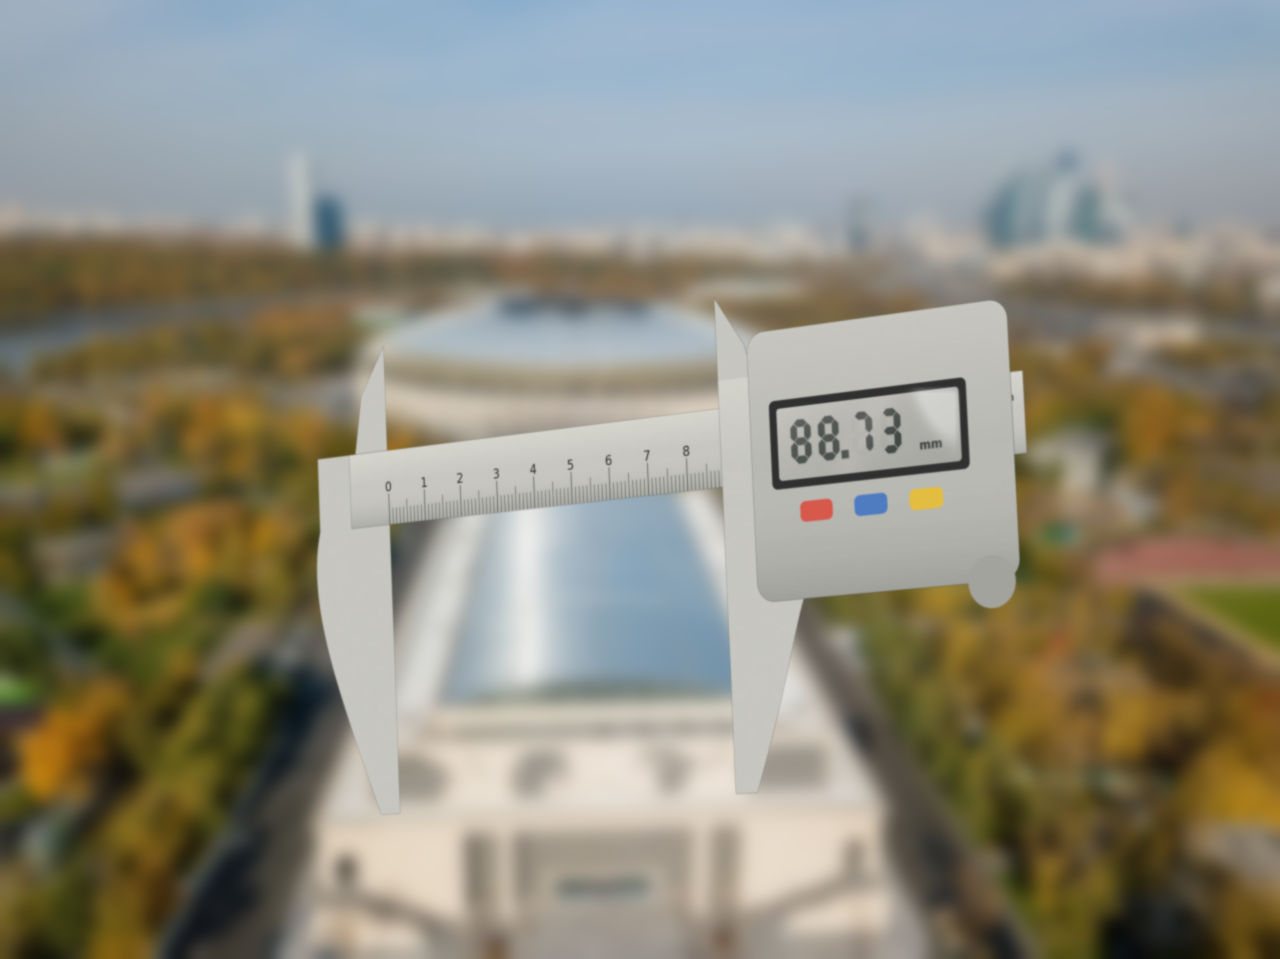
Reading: {"value": 88.73, "unit": "mm"}
